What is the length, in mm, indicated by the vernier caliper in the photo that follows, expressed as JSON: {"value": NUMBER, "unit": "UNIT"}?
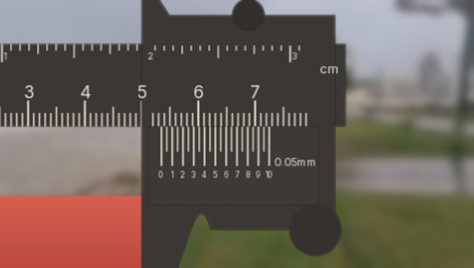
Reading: {"value": 53.5, "unit": "mm"}
